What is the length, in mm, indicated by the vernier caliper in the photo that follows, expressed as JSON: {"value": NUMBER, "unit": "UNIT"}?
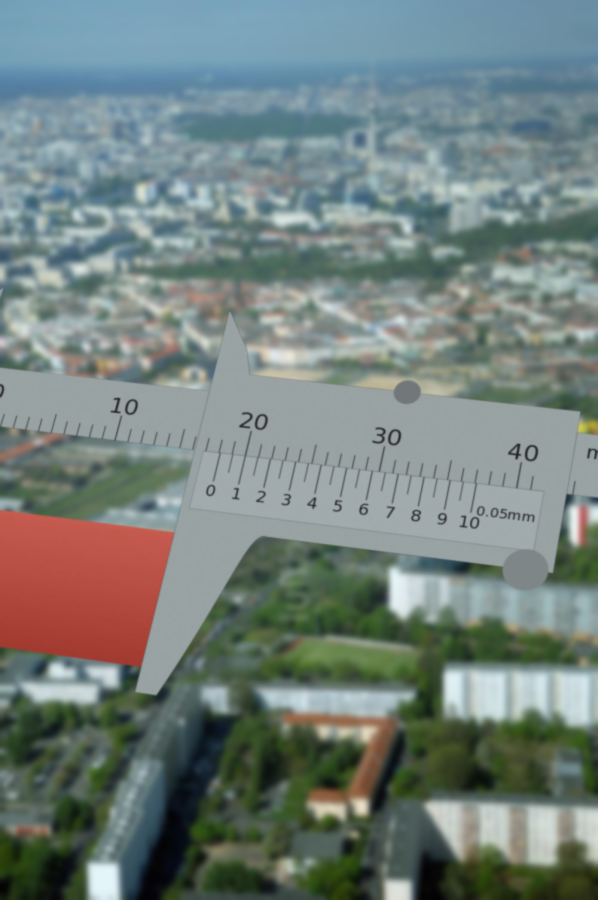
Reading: {"value": 18.1, "unit": "mm"}
